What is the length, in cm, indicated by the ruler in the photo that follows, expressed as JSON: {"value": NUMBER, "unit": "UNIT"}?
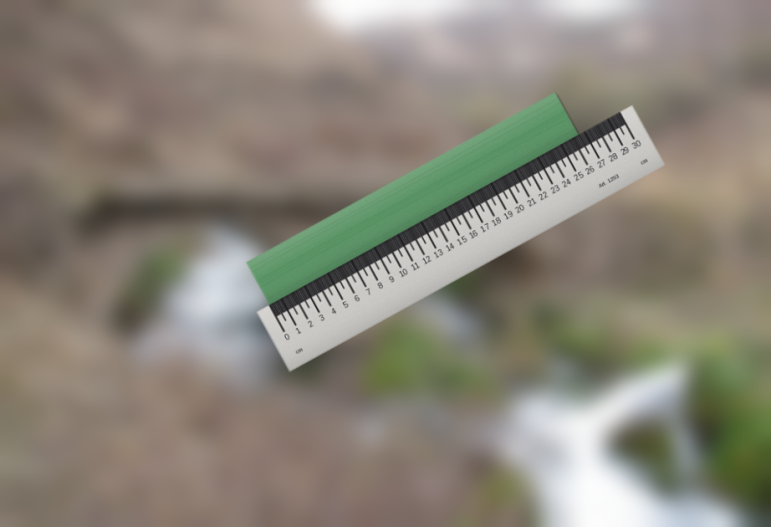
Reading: {"value": 26.5, "unit": "cm"}
